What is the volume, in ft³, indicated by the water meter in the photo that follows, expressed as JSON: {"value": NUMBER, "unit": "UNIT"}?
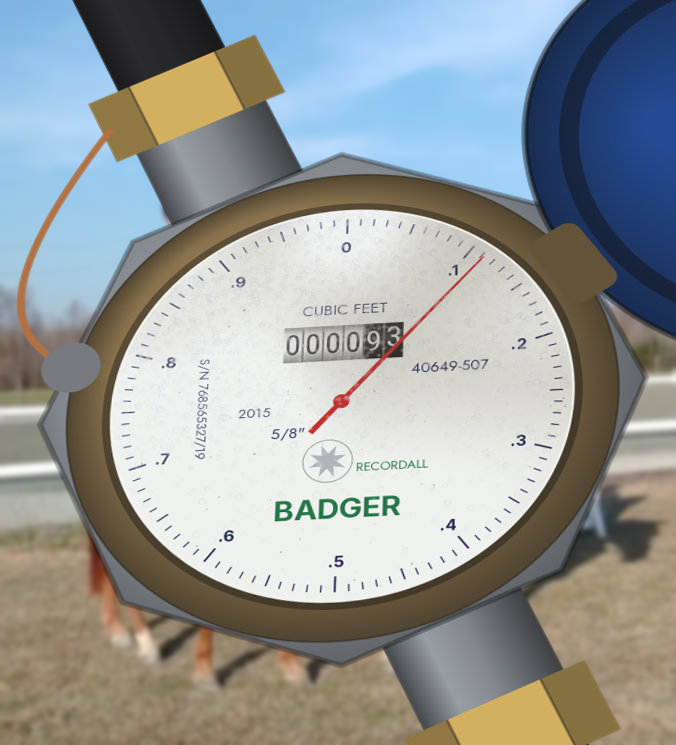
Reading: {"value": 93.11, "unit": "ft³"}
